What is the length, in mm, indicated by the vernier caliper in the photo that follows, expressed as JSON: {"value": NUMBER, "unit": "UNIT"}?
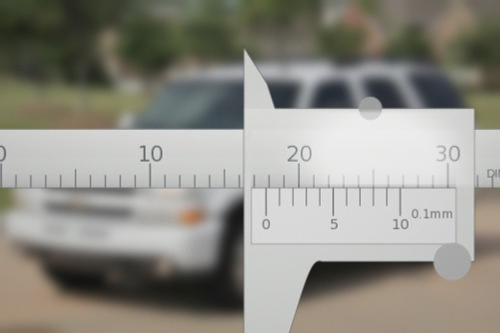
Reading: {"value": 17.8, "unit": "mm"}
